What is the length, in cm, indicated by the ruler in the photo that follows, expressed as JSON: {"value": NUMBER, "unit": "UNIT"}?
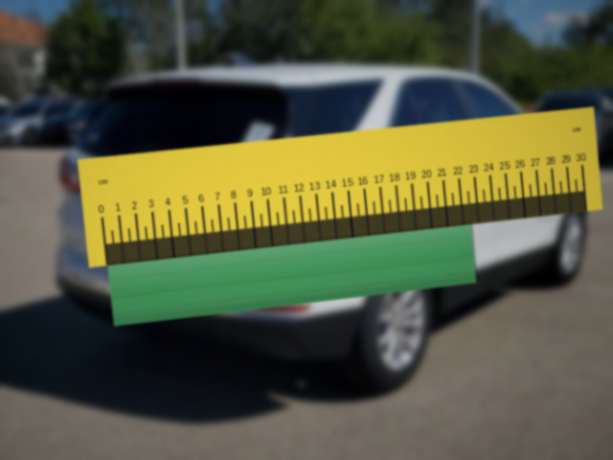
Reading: {"value": 22.5, "unit": "cm"}
